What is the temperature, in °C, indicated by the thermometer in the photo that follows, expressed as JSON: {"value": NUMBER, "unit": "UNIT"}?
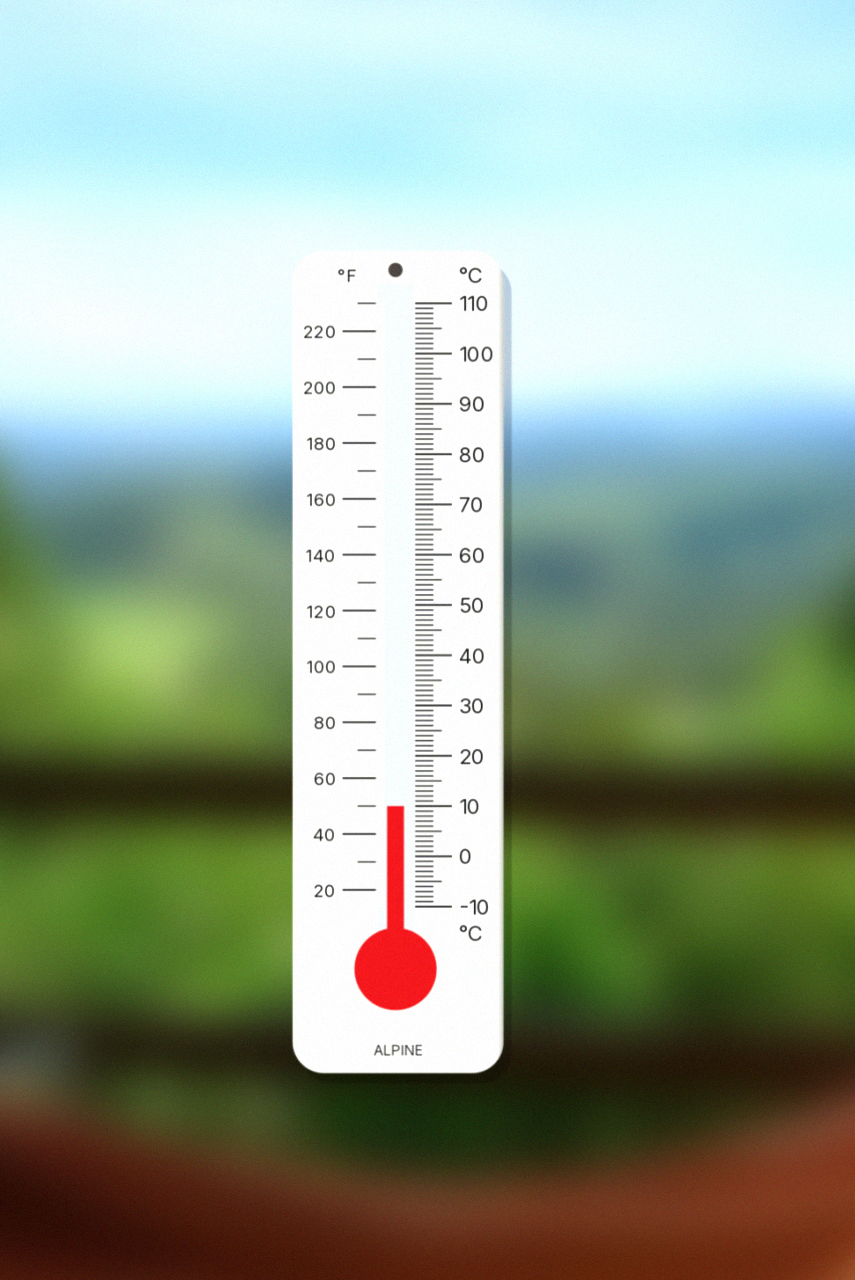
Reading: {"value": 10, "unit": "°C"}
